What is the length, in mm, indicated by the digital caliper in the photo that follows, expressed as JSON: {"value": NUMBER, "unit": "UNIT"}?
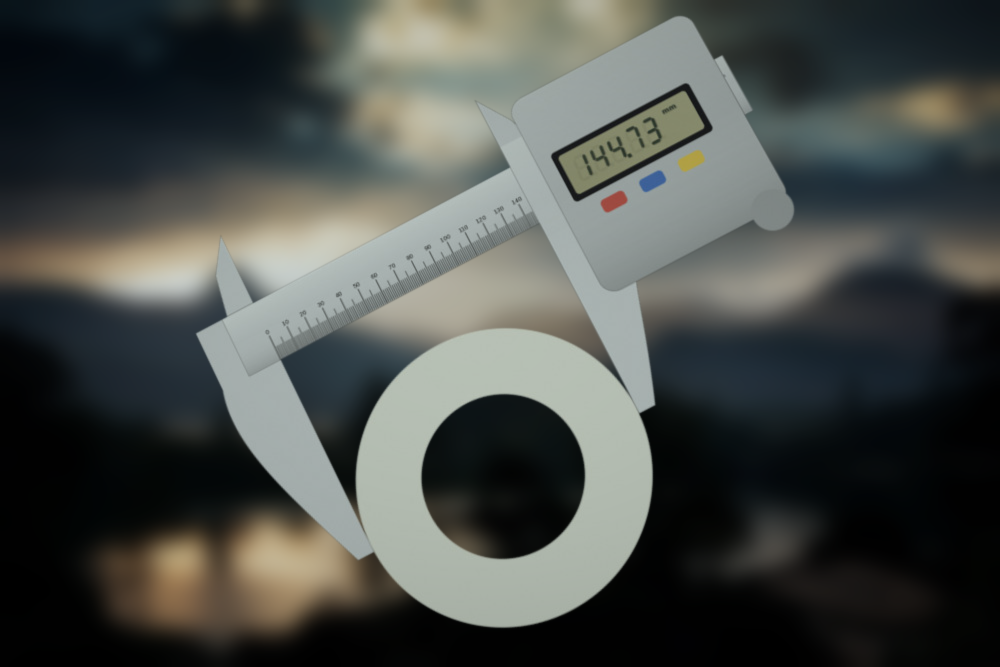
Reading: {"value": 144.73, "unit": "mm"}
